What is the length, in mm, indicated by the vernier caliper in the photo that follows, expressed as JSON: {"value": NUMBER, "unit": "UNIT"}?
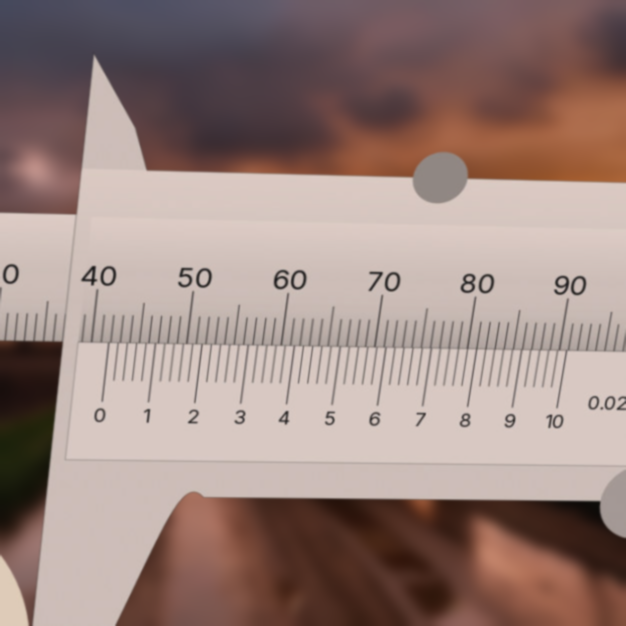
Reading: {"value": 41.8, "unit": "mm"}
